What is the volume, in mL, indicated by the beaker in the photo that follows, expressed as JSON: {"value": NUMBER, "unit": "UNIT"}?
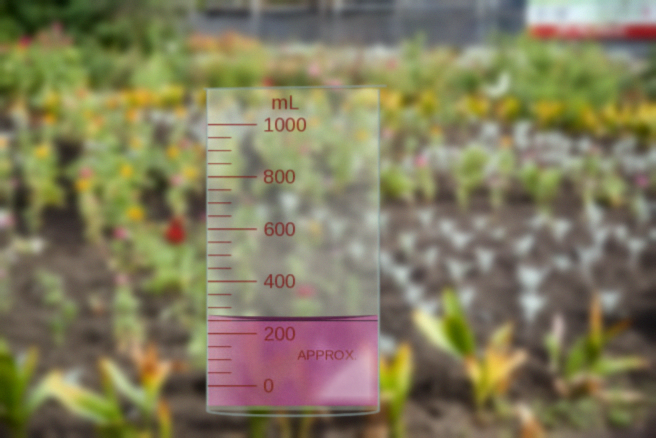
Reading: {"value": 250, "unit": "mL"}
